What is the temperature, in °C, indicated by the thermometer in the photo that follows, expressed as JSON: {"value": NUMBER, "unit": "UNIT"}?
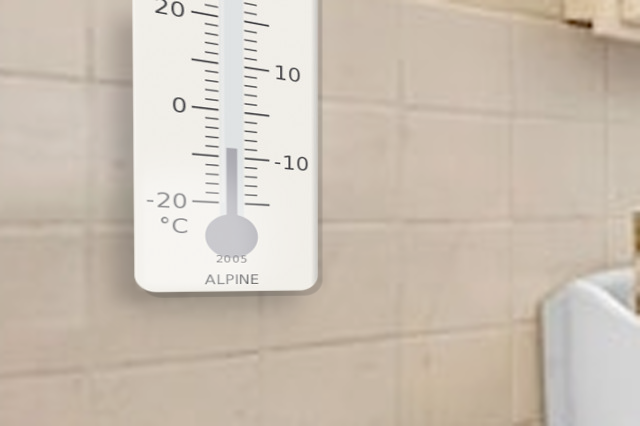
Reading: {"value": -8, "unit": "°C"}
